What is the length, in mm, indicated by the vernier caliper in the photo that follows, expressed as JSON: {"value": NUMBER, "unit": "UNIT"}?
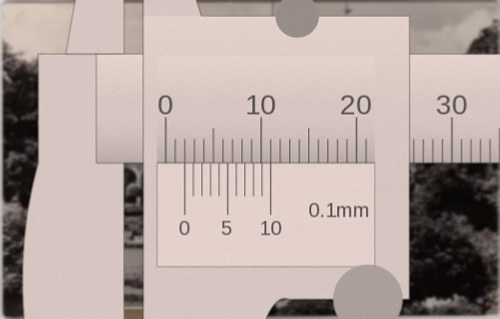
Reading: {"value": 2.0, "unit": "mm"}
